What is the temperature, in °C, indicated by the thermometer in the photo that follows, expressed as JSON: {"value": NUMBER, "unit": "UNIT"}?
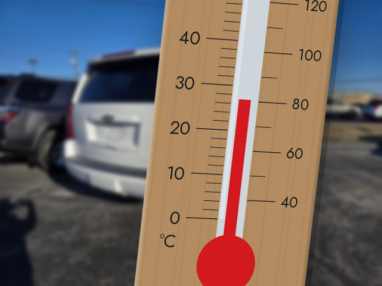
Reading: {"value": 27, "unit": "°C"}
